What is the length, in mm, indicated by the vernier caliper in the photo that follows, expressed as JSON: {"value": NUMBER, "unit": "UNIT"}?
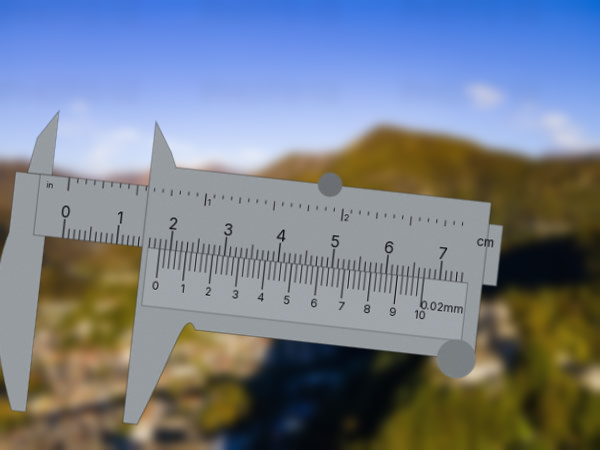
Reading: {"value": 18.0, "unit": "mm"}
